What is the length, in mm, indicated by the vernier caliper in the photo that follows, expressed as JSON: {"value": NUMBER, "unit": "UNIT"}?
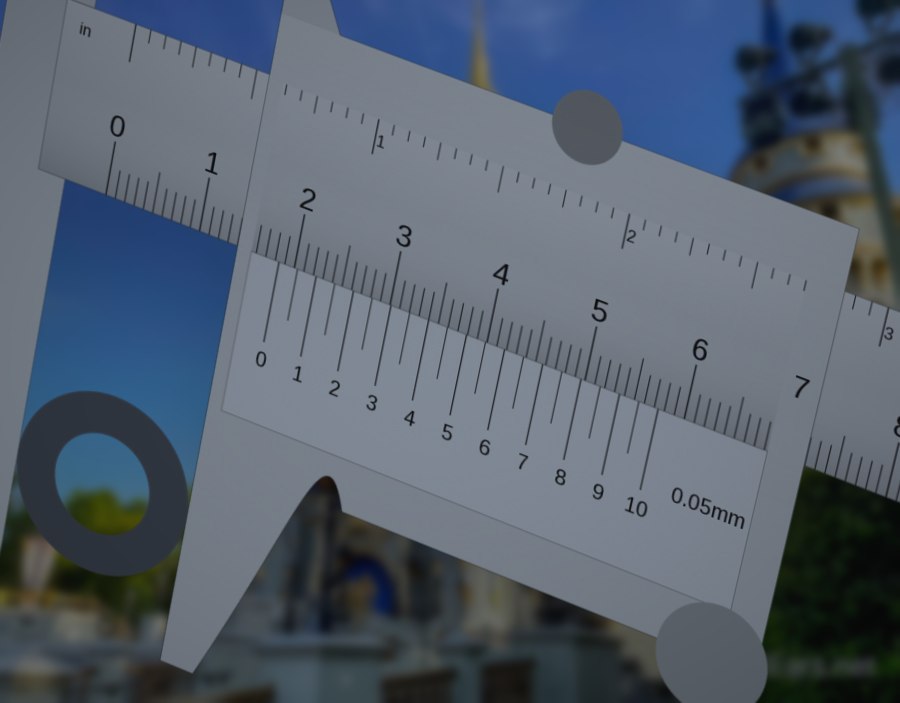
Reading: {"value": 18.4, "unit": "mm"}
